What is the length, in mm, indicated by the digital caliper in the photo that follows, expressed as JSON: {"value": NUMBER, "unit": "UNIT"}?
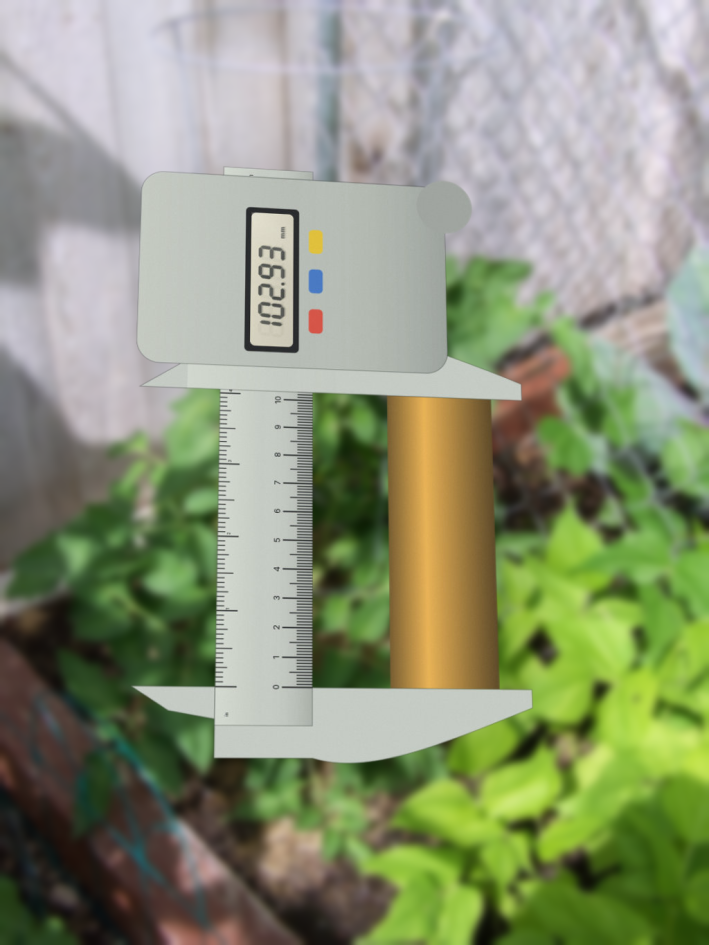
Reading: {"value": 102.93, "unit": "mm"}
